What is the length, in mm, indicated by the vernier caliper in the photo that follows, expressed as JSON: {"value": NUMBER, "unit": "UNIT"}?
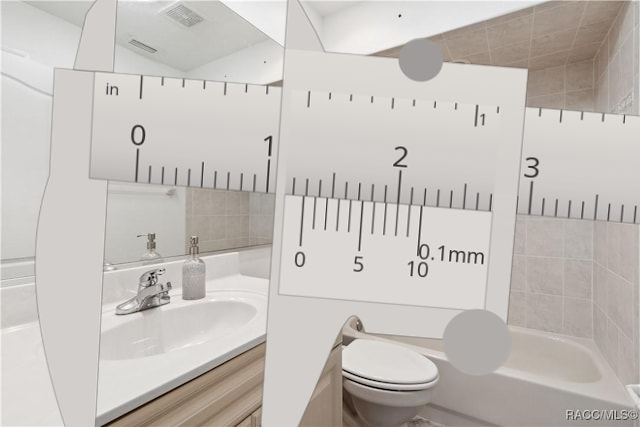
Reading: {"value": 12.8, "unit": "mm"}
